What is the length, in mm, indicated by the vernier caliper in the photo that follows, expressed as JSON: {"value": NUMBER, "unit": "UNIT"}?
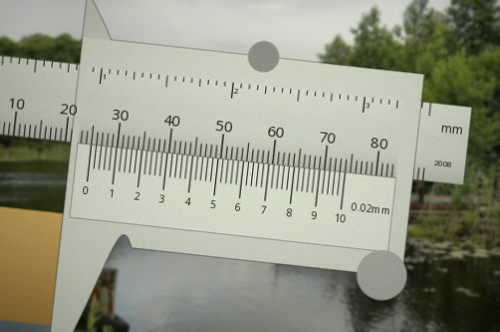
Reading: {"value": 25.0, "unit": "mm"}
